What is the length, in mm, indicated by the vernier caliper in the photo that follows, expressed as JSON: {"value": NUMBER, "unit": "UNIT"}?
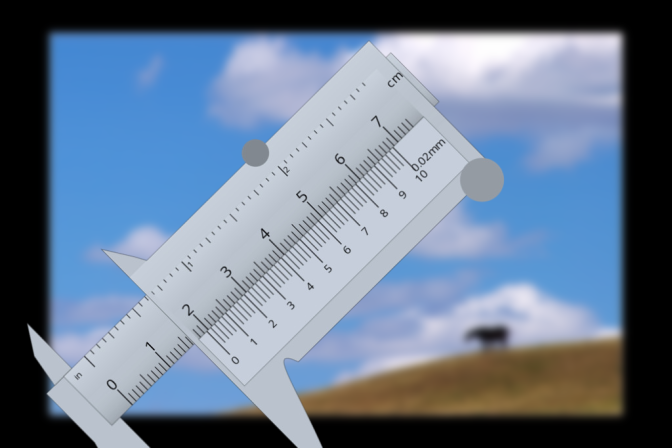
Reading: {"value": 19.6, "unit": "mm"}
